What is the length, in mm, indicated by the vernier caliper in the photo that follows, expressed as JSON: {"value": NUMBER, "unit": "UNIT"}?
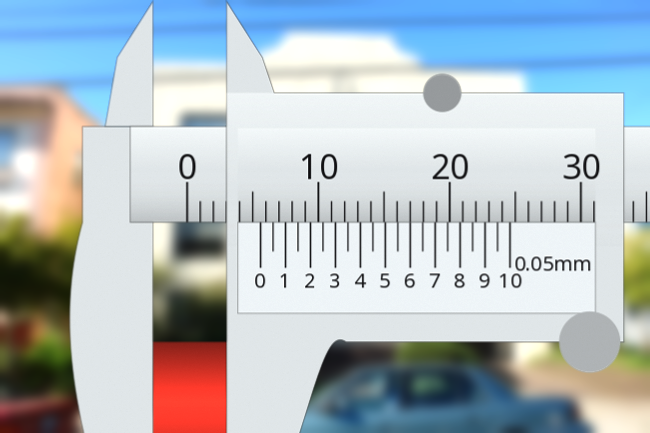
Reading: {"value": 5.6, "unit": "mm"}
